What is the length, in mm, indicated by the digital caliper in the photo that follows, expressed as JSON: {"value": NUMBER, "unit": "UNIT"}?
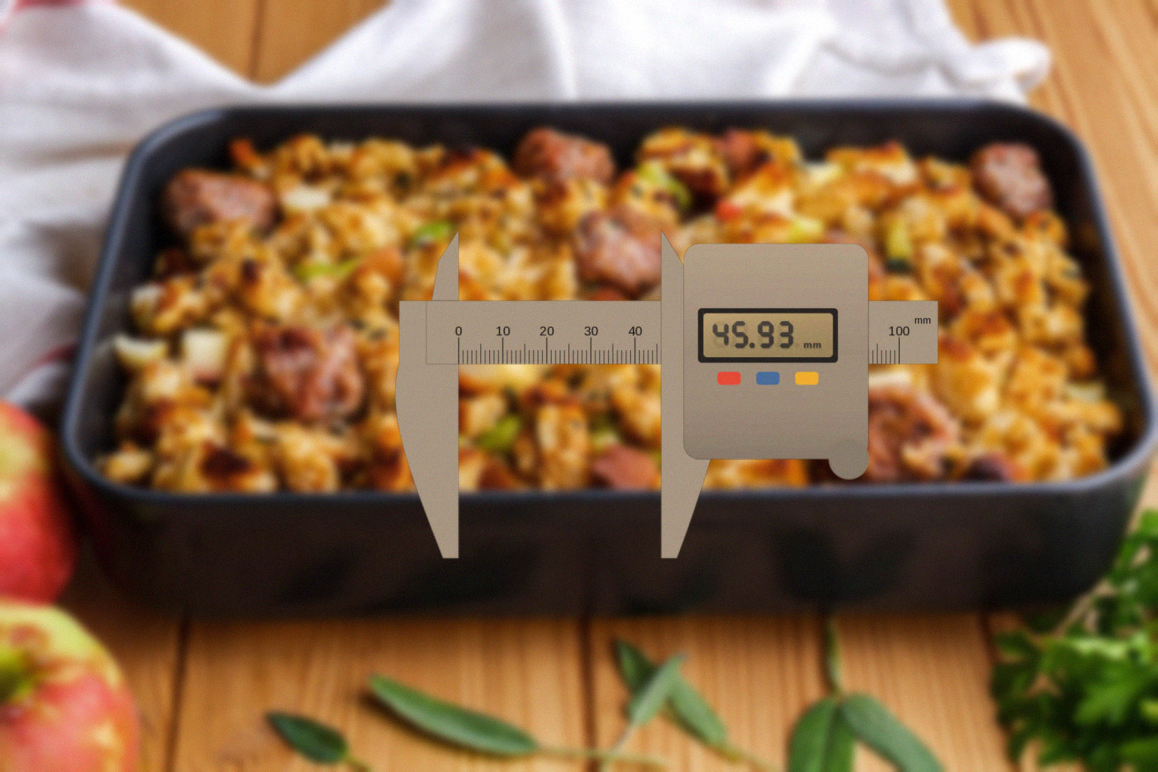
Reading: {"value": 45.93, "unit": "mm"}
